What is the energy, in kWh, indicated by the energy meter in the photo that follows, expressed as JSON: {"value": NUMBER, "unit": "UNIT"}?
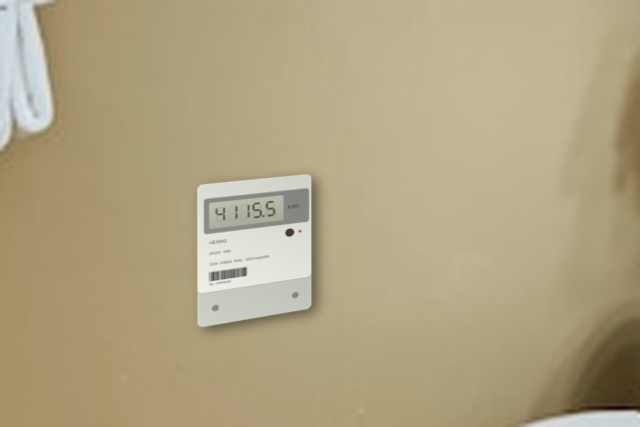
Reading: {"value": 4115.5, "unit": "kWh"}
